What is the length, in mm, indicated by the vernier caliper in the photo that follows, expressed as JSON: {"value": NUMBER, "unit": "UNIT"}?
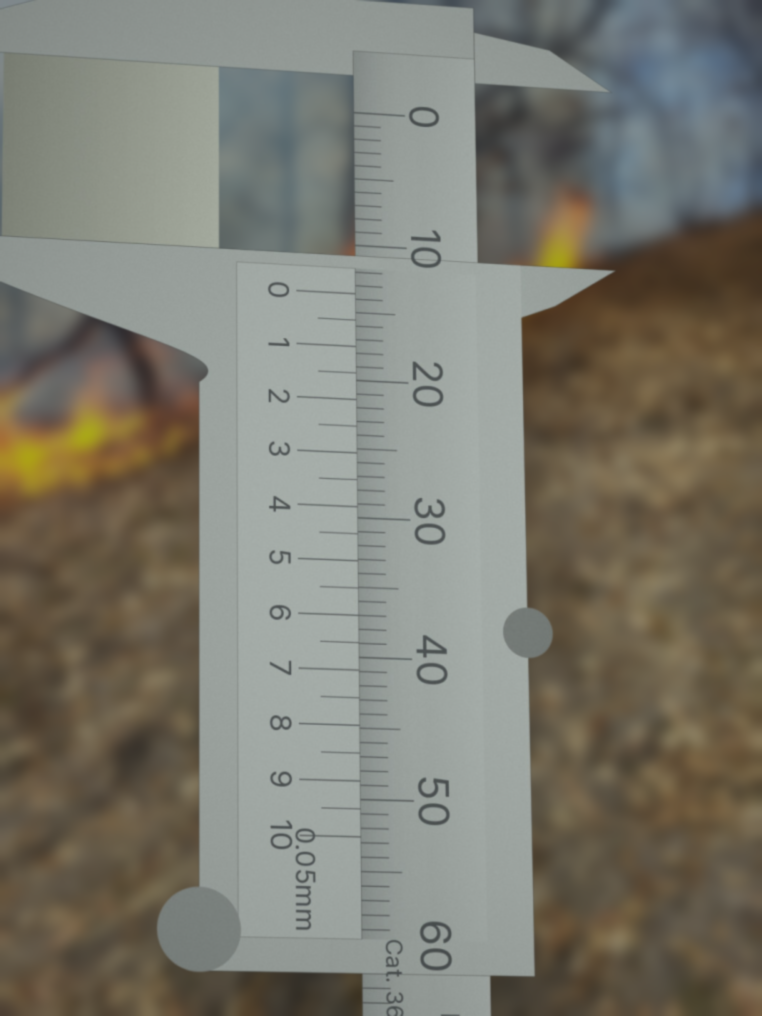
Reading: {"value": 13.6, "unit": "mm"}
